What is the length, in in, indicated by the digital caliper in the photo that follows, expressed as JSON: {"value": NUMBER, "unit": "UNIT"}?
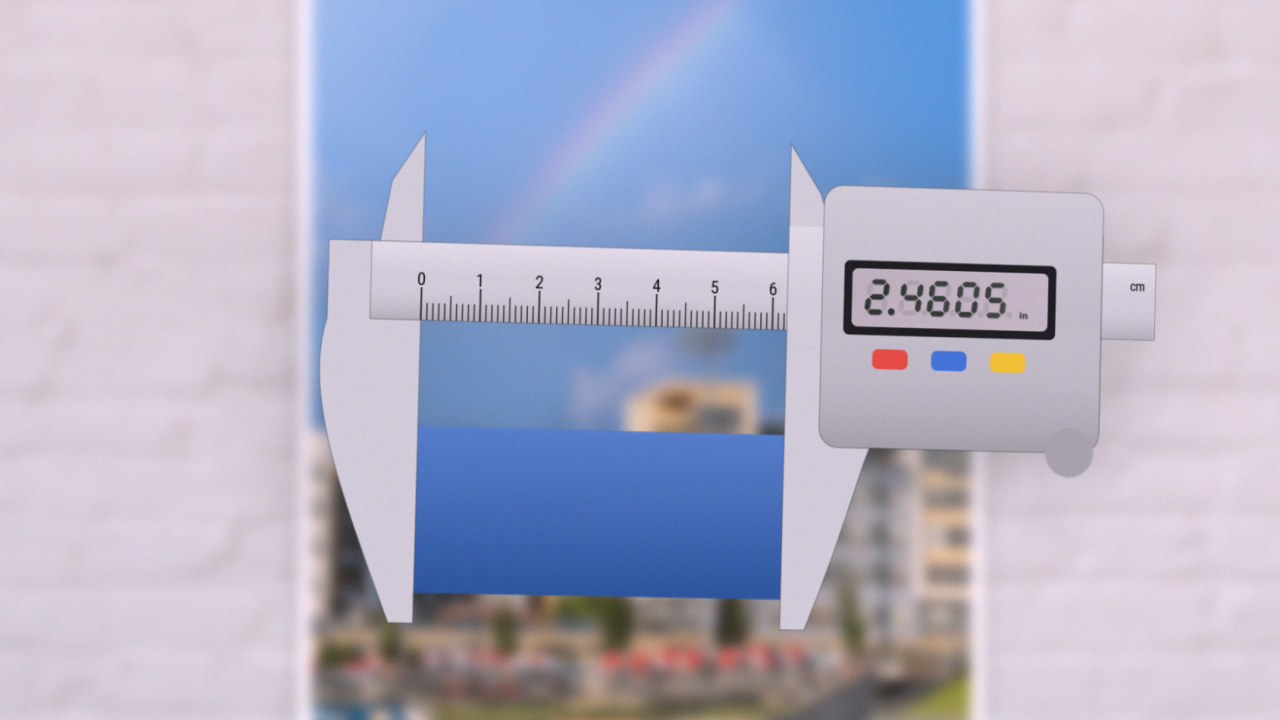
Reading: {"value": 2.4605, "unit": "in"}
